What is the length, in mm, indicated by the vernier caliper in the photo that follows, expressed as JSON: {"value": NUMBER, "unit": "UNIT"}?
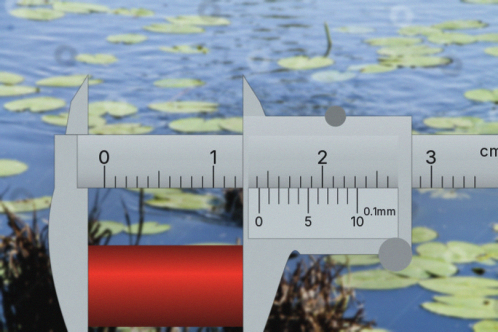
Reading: {"value": 14.2, "unit": "mm"}
